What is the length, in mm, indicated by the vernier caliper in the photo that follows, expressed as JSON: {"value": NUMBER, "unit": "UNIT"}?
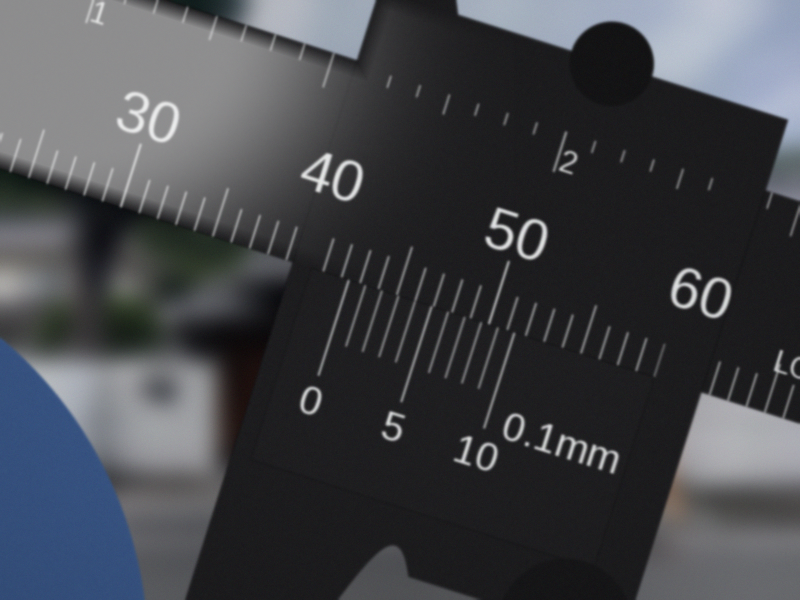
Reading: {"value": 42.4, "unit": "mm"}
